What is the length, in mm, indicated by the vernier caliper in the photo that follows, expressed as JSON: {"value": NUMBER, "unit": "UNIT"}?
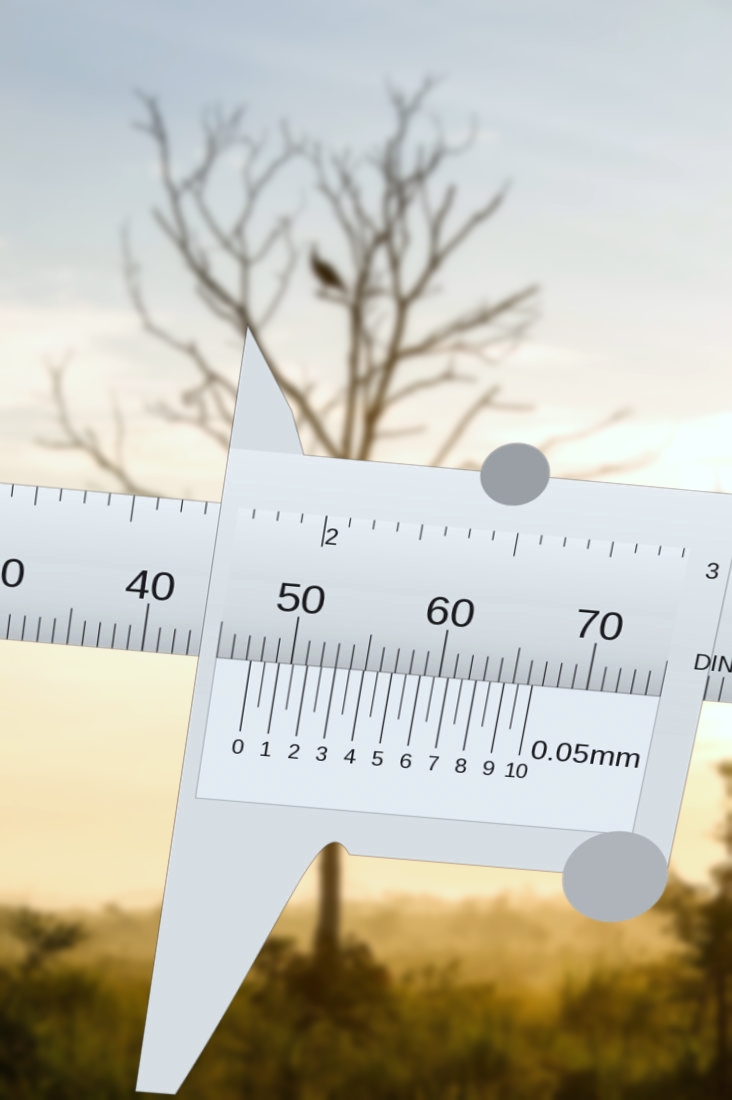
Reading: {"value": 47.3, "unit": "mm"}
